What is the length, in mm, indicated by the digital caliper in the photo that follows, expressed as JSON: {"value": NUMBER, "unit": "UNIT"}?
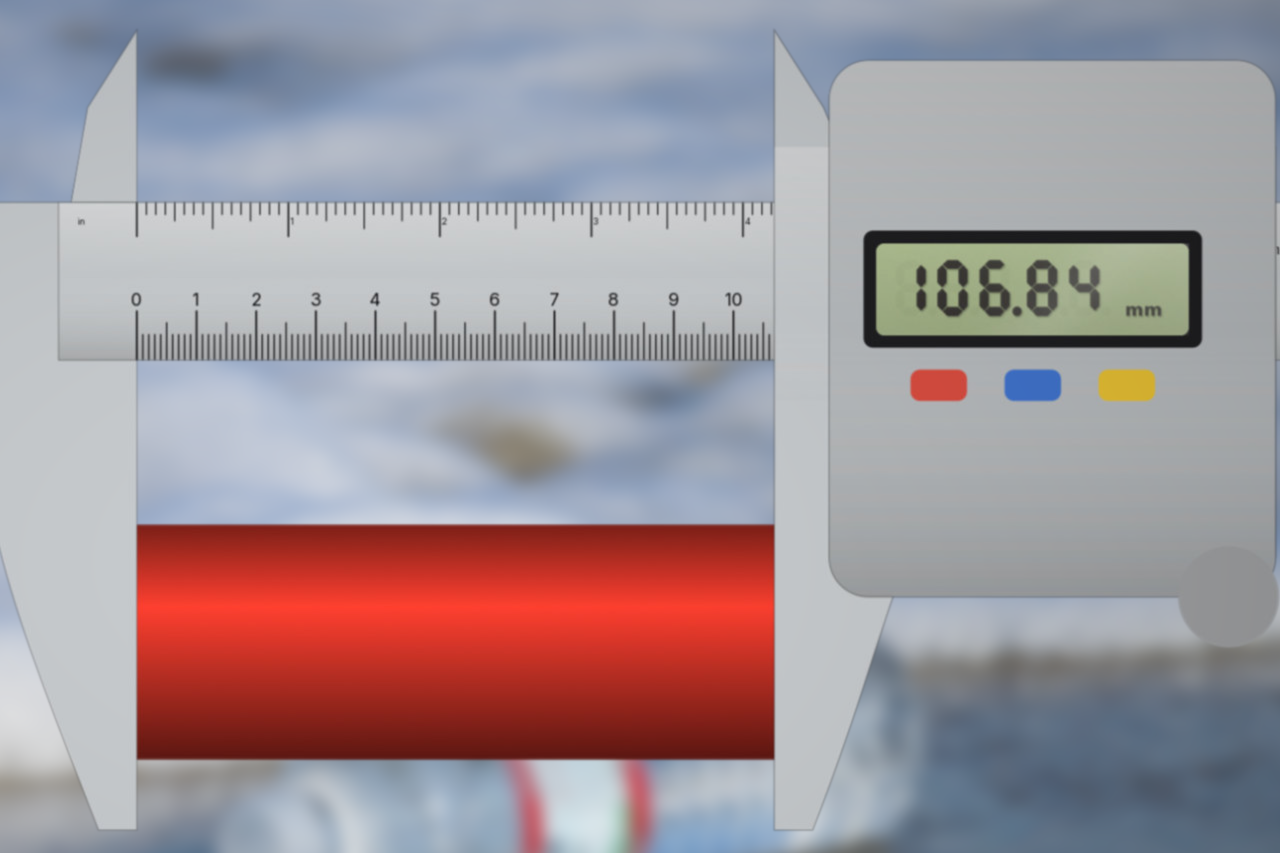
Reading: {"value": 106.84, "unit": "mm"}
